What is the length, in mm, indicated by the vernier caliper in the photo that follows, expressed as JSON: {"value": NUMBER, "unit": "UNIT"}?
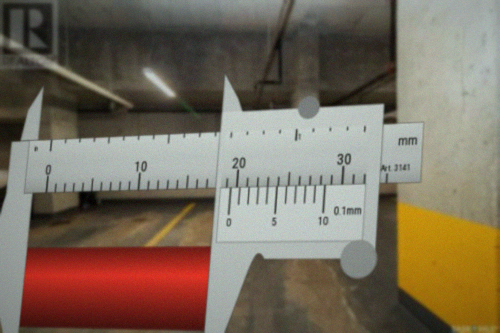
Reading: {"value": 19.4, "unit": "mm"}
